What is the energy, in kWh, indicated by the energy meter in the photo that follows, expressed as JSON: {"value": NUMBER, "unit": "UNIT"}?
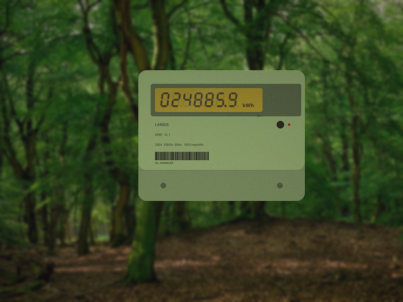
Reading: {"value": 24885.9, "unit": "kWh"}
